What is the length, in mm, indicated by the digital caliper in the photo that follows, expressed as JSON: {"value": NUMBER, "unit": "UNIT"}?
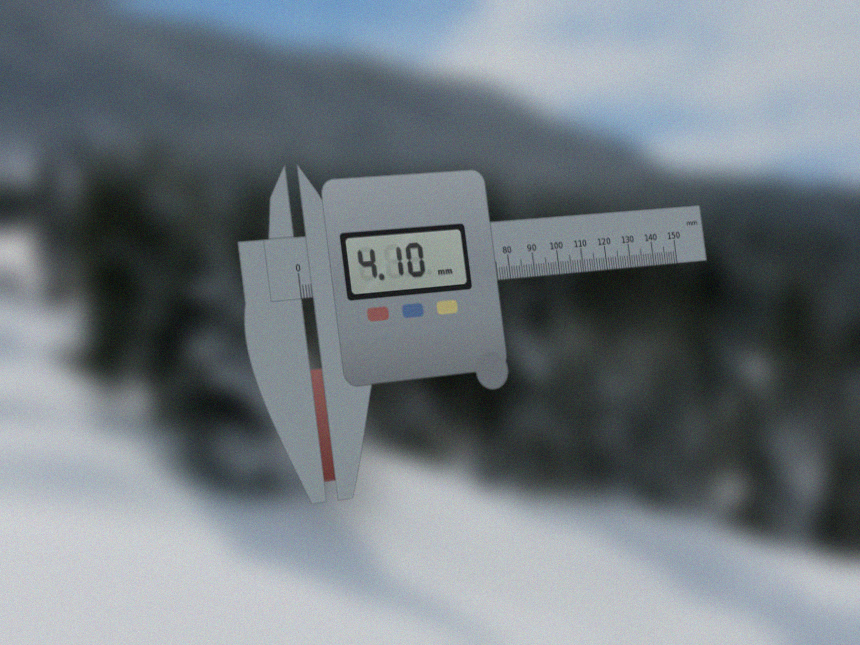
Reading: {"value": 4.10, "unit": "mm"}
